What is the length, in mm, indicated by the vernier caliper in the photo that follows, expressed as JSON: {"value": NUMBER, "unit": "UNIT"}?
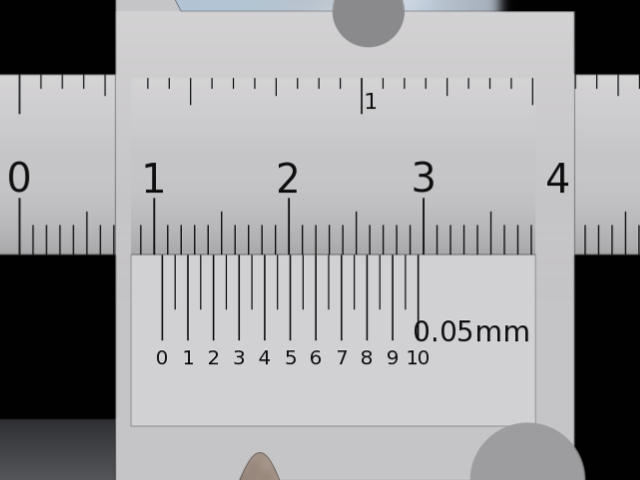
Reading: {"value": 10.6, "unit": "mm"}
